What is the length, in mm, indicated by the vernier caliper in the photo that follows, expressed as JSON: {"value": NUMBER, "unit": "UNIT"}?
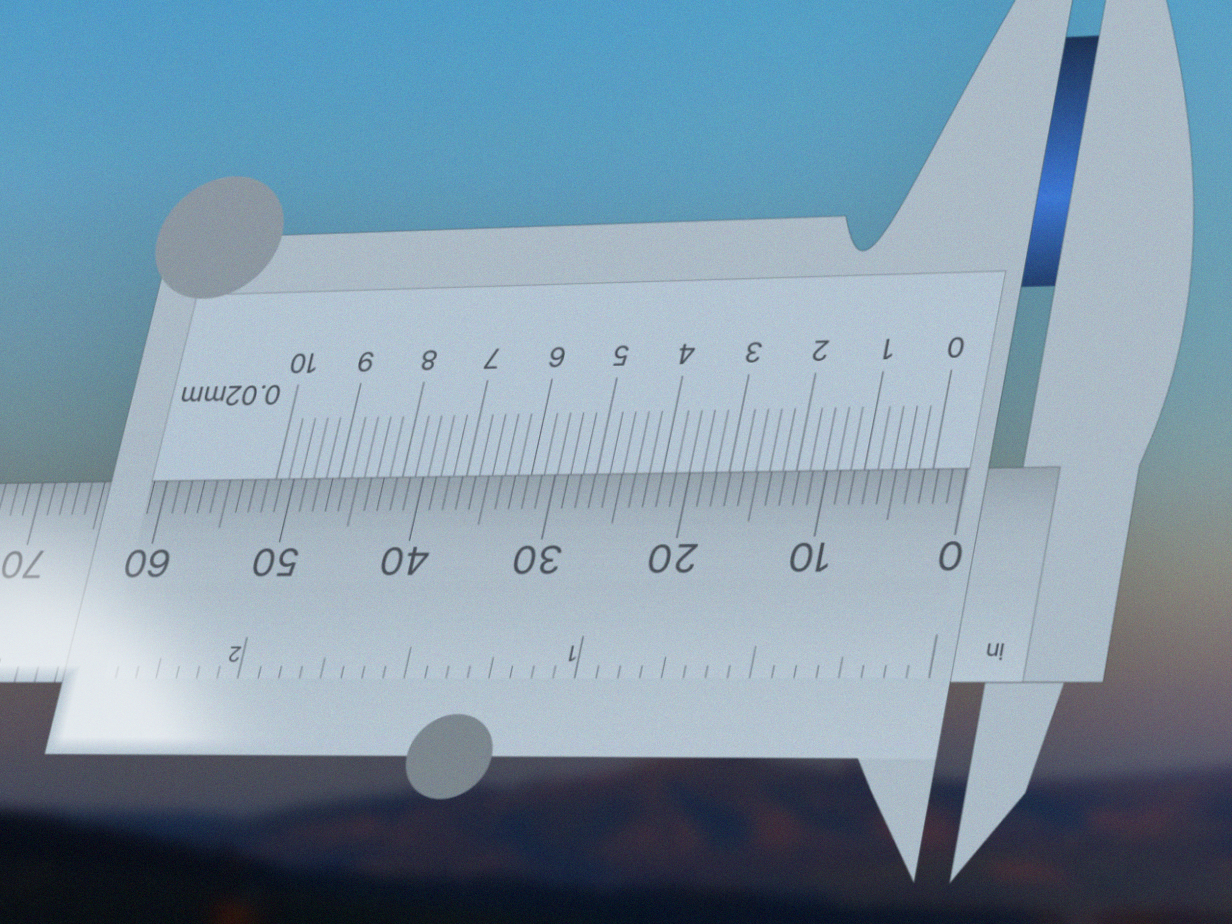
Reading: {"value": 2.4, "unit": "mm"}
